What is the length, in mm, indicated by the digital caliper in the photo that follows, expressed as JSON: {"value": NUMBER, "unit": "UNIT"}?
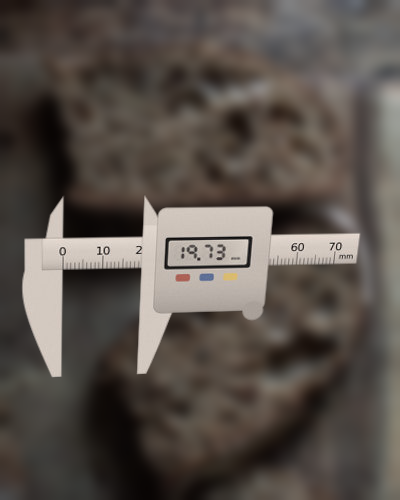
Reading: {"value": 19.73, "unit": "mm"}
